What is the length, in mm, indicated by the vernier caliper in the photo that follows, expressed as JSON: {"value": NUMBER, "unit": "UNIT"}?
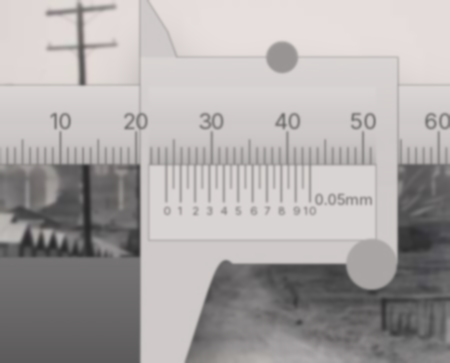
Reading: {"value": 24.0, "unit": "mm"}
